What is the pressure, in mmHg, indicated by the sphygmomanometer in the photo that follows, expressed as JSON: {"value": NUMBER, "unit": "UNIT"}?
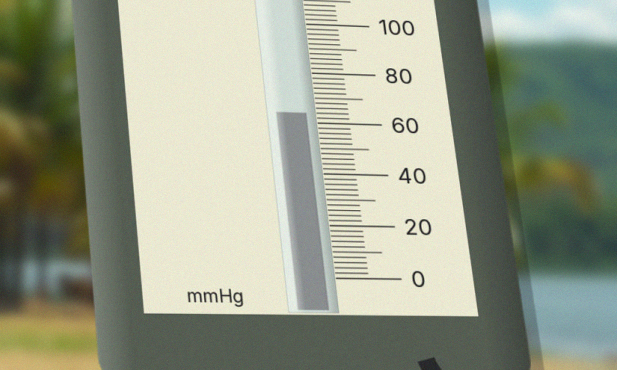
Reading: {"value": 64, "unit": "mmHg"}
